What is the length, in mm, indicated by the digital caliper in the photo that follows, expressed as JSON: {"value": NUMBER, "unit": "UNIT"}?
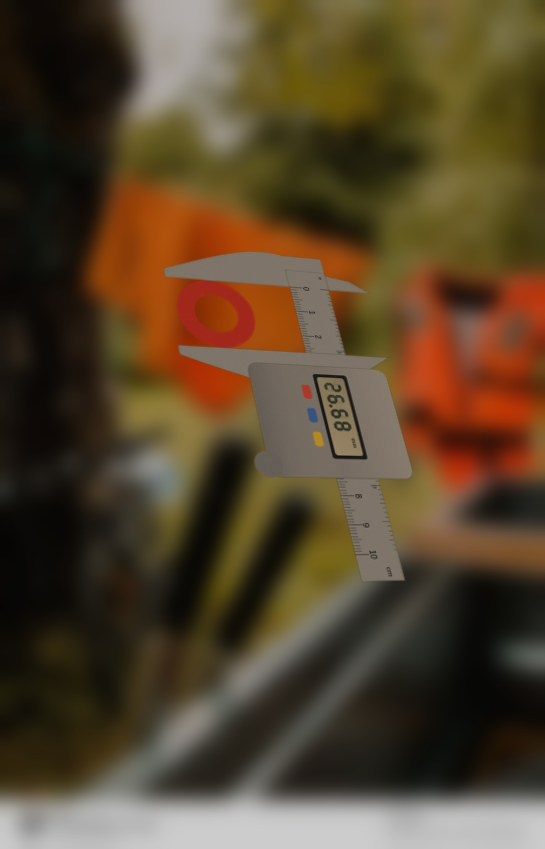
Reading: {"value": 26.68, "unit": "mm"}
